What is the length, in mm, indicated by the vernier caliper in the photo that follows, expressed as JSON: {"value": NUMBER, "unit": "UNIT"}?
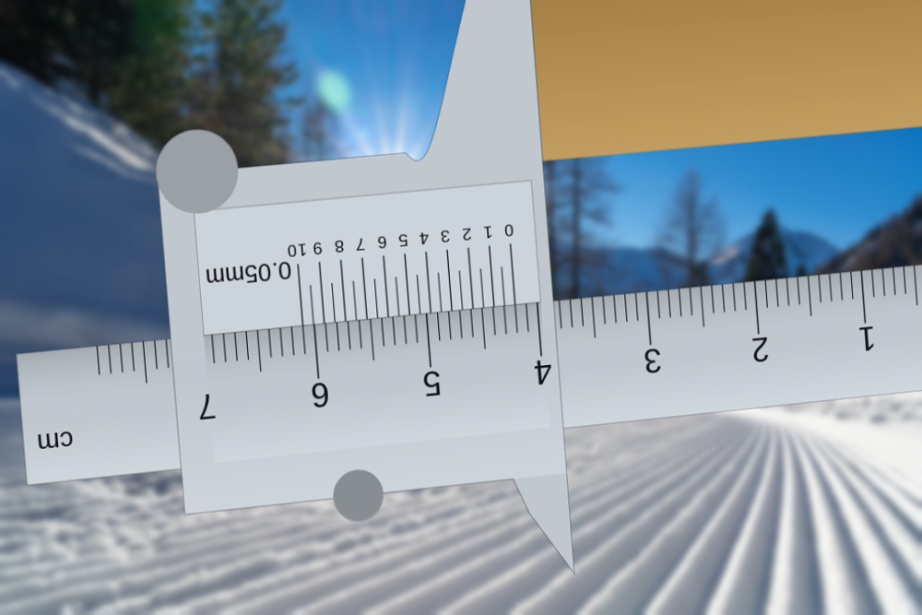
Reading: {"value": 42.0, "unit": "mm"}
